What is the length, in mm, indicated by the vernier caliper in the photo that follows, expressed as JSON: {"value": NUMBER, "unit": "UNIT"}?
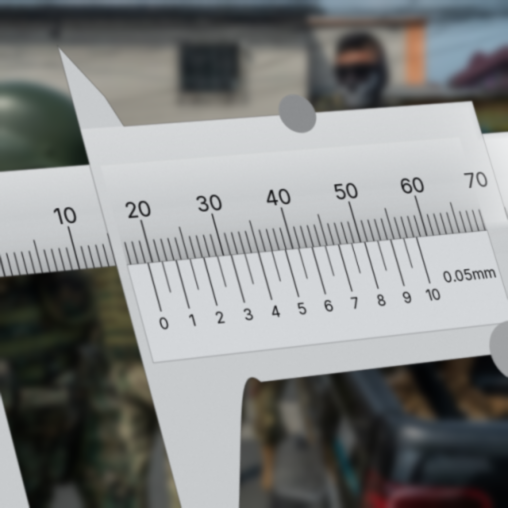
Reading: {"value": 19.4, "unit": "mm"}
